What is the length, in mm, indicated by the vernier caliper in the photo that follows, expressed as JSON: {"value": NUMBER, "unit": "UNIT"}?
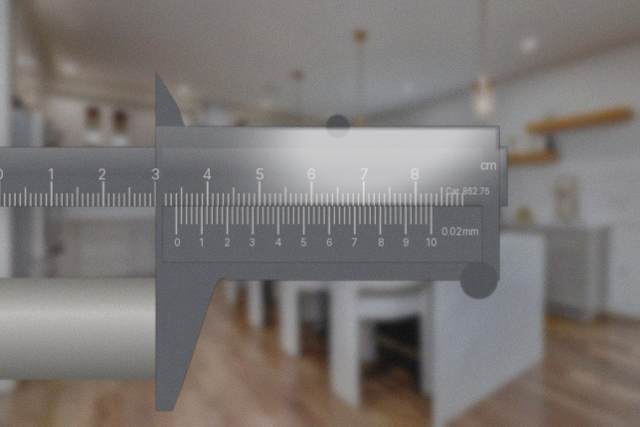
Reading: {"value": 34.0, "unit": "mm"}
